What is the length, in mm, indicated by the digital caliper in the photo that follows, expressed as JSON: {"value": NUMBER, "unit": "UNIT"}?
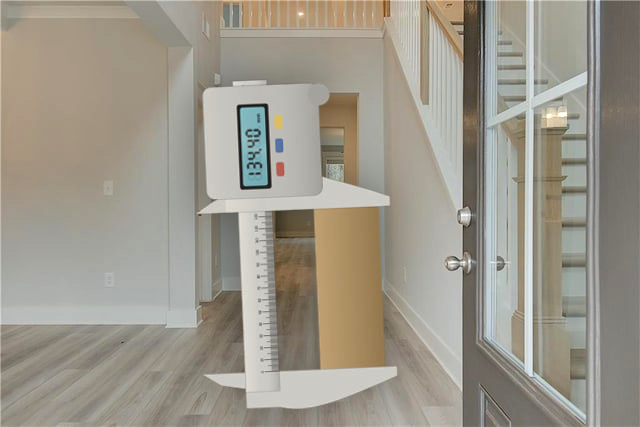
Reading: {"value": 134.40, "unit": "mm"}
